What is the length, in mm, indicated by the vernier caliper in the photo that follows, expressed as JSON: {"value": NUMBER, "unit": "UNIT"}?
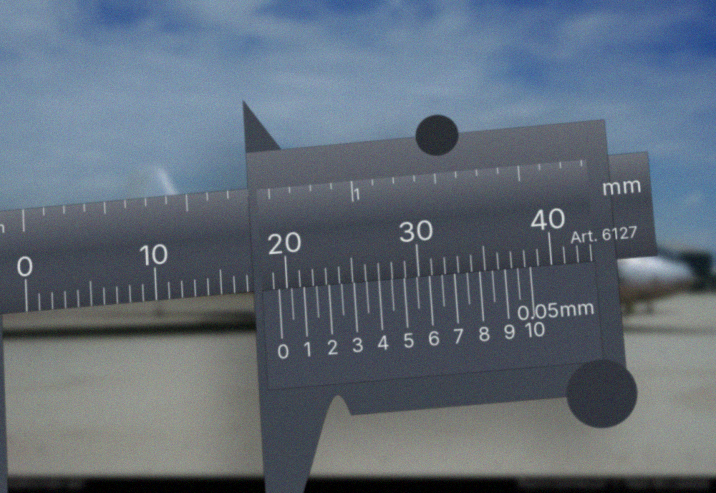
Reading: {"value": 19.4, "unit": "mm"}
